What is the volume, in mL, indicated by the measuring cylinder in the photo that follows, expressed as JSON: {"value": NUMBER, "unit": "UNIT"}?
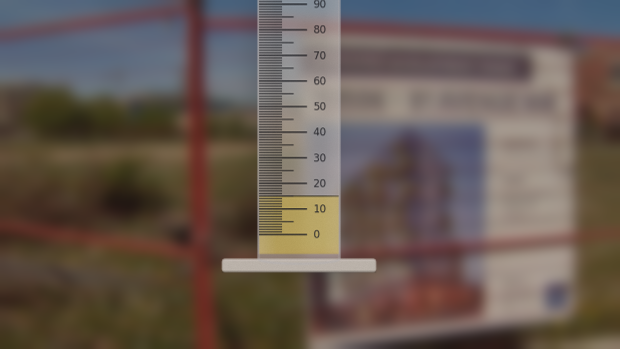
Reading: {"value": 15, "unit": "mL"}
